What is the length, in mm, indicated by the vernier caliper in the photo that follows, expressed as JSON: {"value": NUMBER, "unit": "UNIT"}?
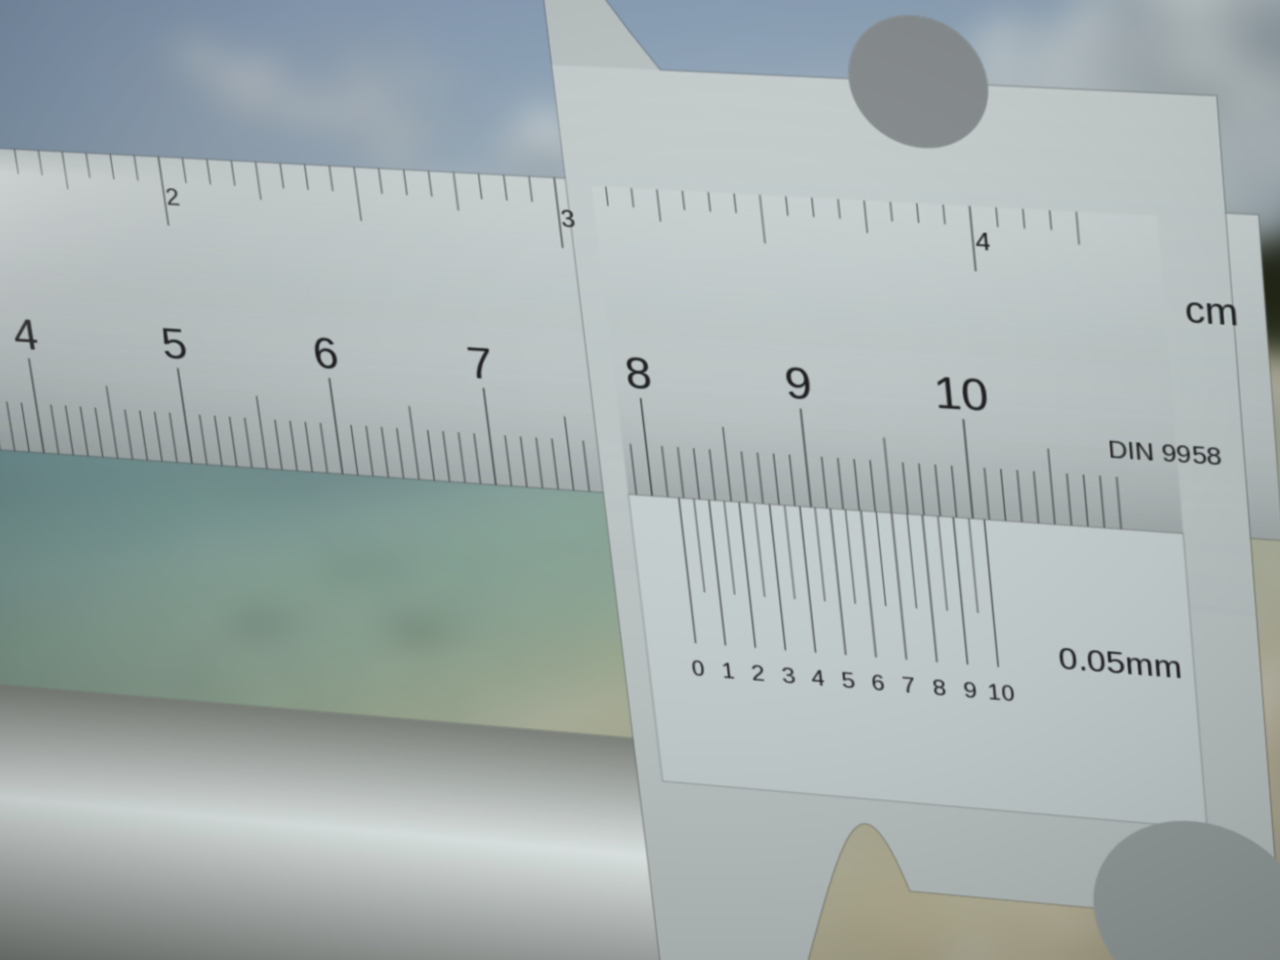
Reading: {"value": 81.7, "unit": "mm"}
